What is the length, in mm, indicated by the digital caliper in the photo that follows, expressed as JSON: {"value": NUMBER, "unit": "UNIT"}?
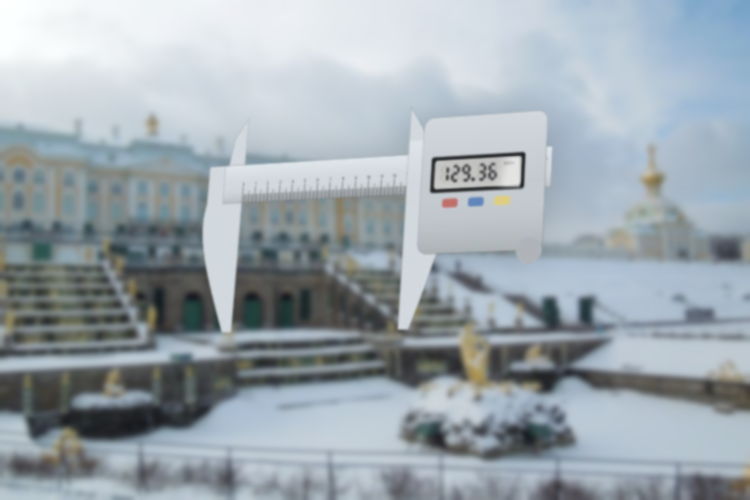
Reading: {"value": 129.36, "unit": "mm"}
